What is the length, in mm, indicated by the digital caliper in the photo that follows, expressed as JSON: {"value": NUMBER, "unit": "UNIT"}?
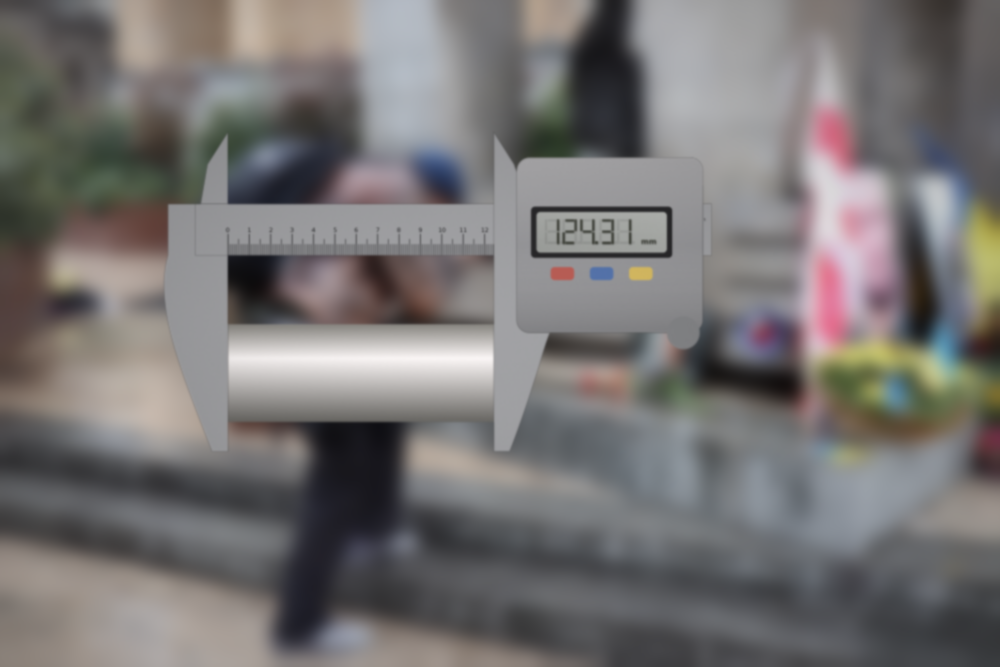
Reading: {"value": 124.31, "unit": "mm"}
